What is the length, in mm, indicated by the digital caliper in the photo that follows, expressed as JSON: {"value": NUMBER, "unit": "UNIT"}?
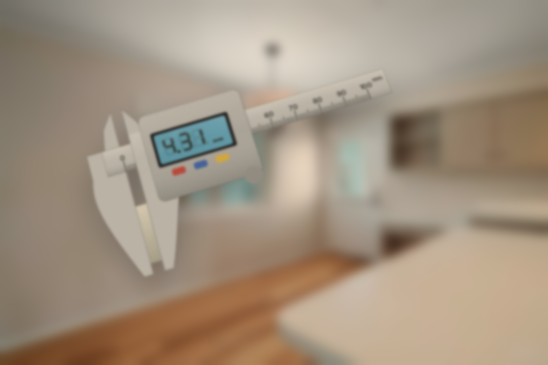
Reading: {"value": 4.31, "unit": "mm"}
